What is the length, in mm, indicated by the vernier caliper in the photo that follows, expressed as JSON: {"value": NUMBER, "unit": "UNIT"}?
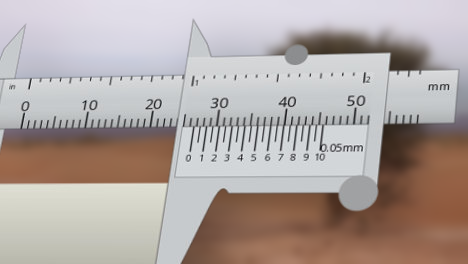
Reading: {"value": 26.6, "unit": "mm"}
